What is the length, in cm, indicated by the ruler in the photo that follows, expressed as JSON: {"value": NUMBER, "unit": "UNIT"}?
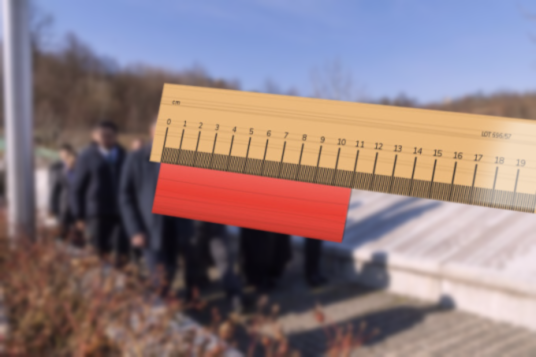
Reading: {"value": 11, "unit": "cm"}
